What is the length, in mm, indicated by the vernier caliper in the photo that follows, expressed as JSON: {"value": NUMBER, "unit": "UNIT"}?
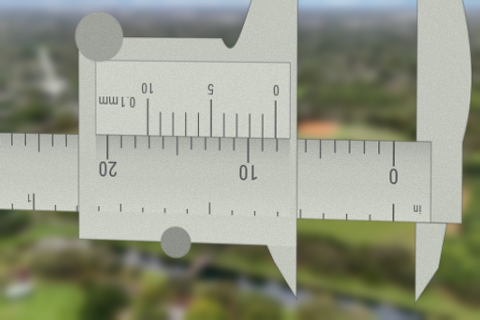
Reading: {"value": 8.1, "unit": "mm"}
